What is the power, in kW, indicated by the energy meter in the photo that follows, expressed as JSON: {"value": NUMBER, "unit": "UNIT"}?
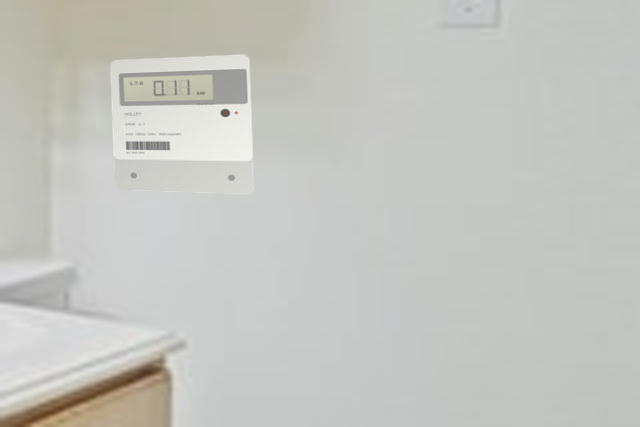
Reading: {"value": 0.11, "unit": "kW"}
